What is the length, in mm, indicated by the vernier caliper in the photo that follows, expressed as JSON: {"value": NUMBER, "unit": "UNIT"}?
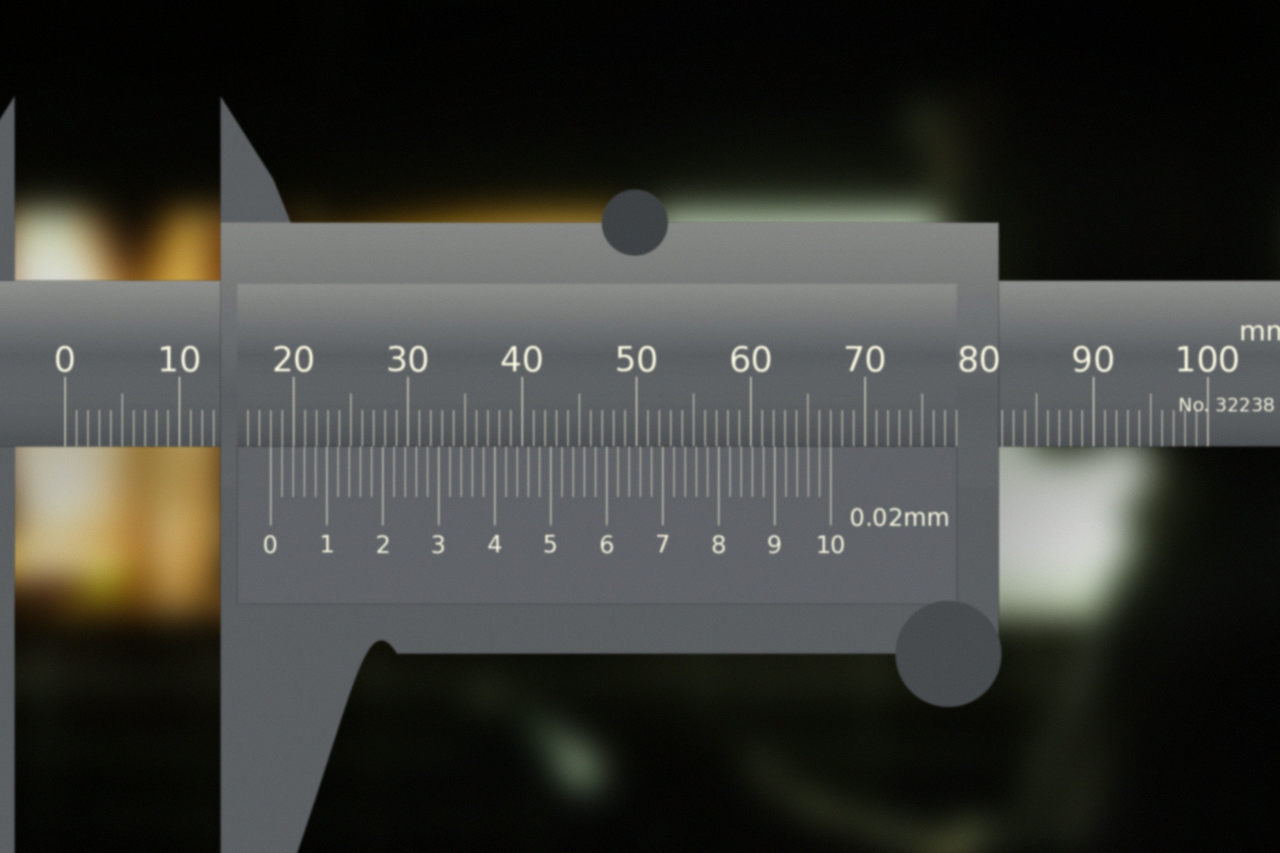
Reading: {"value": 18.0, "unit": "mm"}
